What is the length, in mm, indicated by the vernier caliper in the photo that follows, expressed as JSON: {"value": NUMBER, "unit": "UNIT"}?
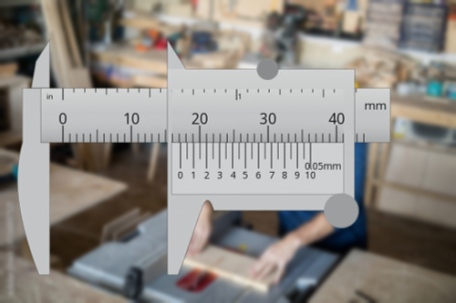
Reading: {"value": 17.2, "unit": "mm"}
